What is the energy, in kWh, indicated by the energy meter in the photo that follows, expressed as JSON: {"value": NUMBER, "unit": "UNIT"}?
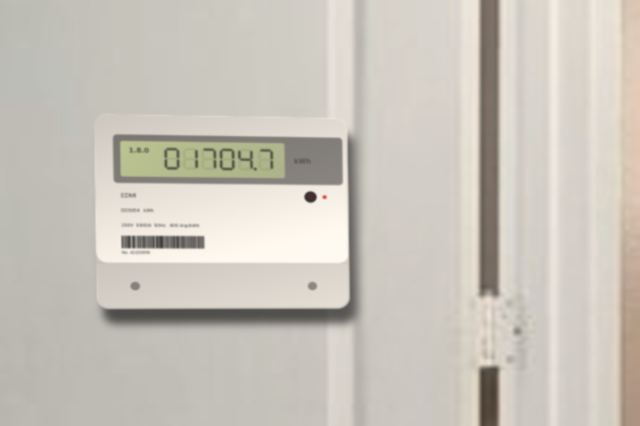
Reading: {"value": 1704.7, "unit": "kWh"}
